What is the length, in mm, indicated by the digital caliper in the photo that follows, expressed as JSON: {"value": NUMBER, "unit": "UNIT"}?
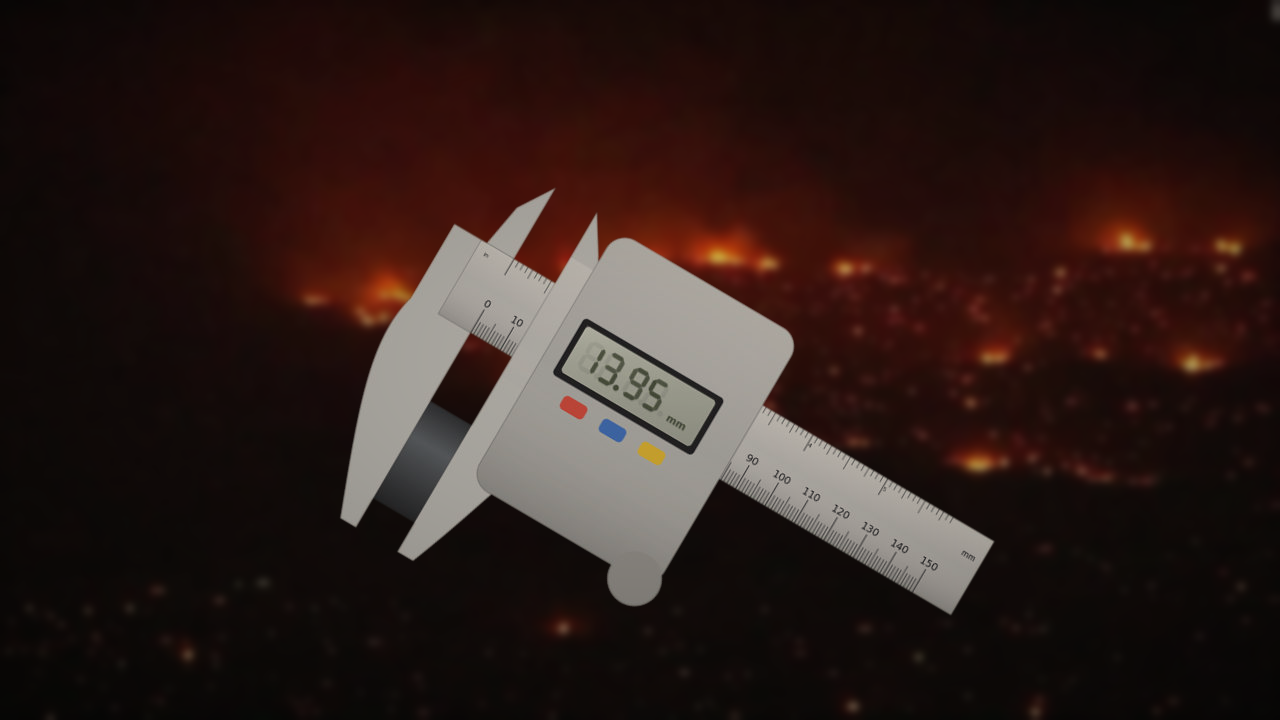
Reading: {"value": 13.95, "unit": "mm"}
